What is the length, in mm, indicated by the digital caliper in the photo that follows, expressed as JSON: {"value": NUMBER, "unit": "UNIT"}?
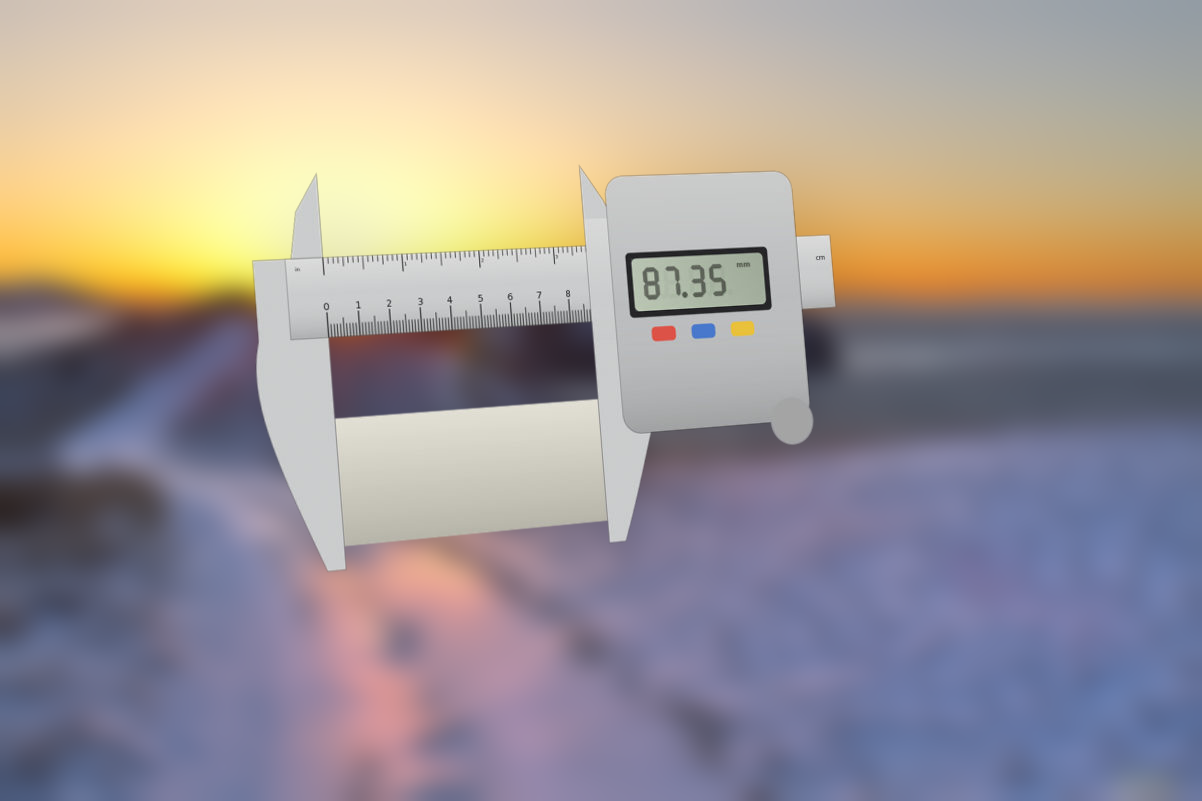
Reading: {"value": 87.35, "unit": "mm"}
